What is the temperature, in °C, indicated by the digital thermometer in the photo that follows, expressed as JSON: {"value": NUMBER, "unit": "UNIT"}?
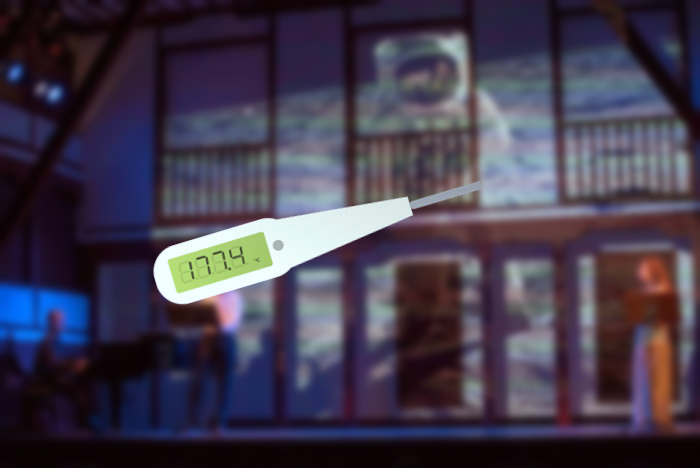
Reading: {"value": 177.4, "unit": "°C"}
